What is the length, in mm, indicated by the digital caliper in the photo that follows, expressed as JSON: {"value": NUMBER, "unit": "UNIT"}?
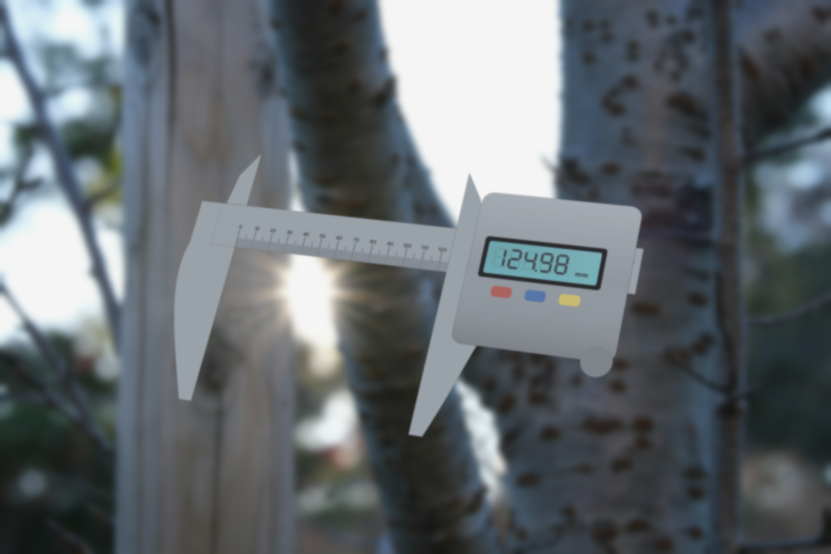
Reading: {"value": 124.98, "unit": "mm"}
